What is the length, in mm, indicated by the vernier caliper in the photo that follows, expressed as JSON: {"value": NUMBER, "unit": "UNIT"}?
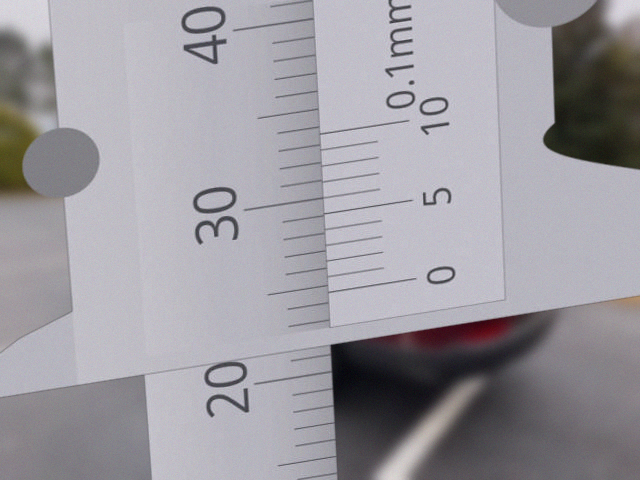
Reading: {"value": 24.6, "unit": "mm"}
